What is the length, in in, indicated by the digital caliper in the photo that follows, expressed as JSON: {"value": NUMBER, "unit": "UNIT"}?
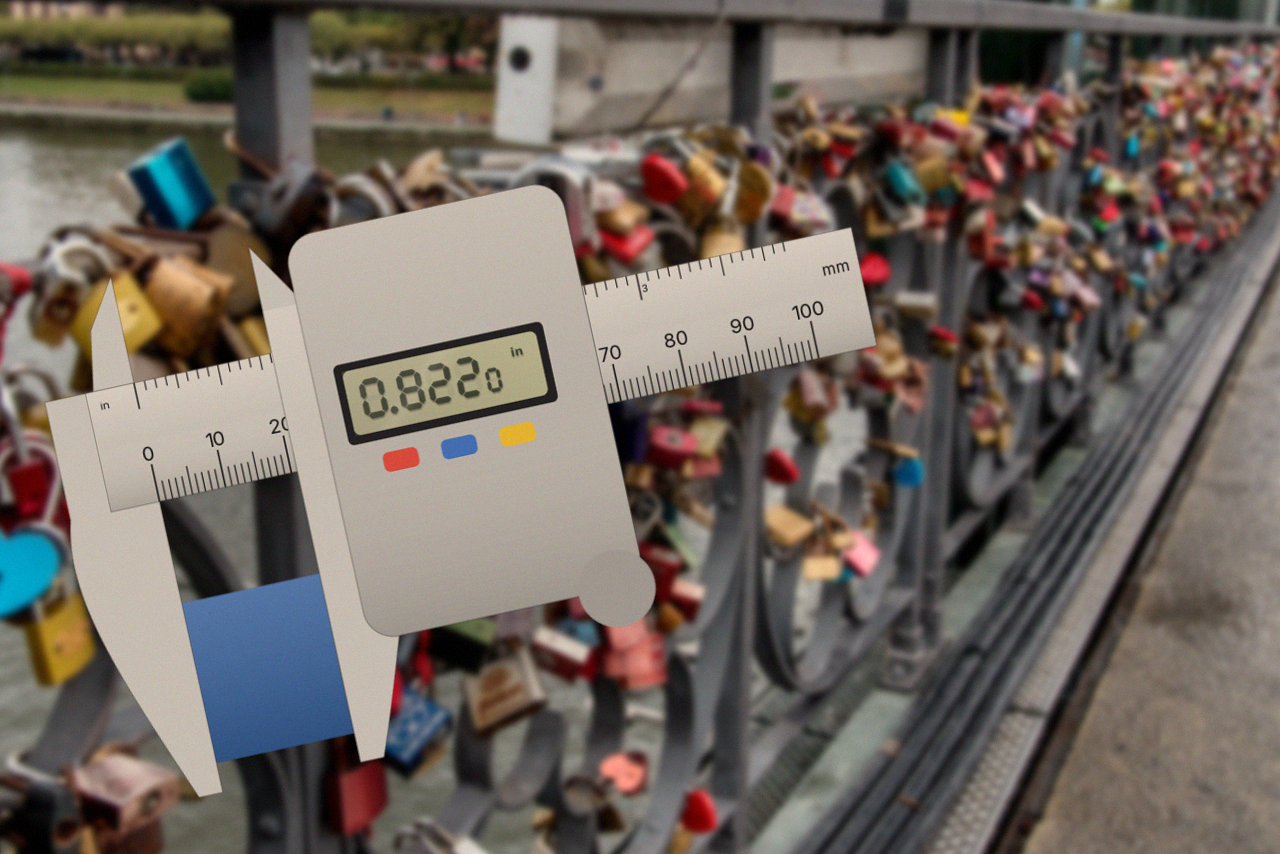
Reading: {"value": 0.8220, "unit": "in"}
